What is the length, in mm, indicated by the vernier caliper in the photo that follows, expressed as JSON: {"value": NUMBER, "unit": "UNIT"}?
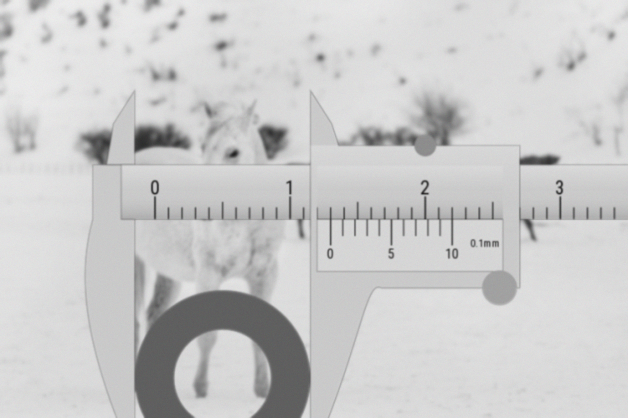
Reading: {"value": 13.0, "unit": "mm"}
